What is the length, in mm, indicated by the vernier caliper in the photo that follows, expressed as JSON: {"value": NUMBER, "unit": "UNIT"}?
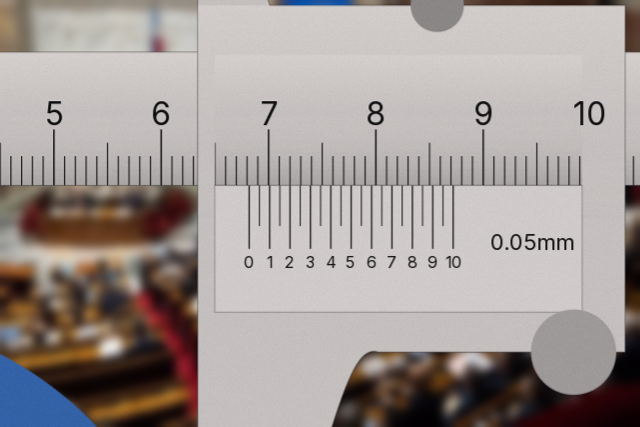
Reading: {"value": 68.2, "unit": "mm"}
